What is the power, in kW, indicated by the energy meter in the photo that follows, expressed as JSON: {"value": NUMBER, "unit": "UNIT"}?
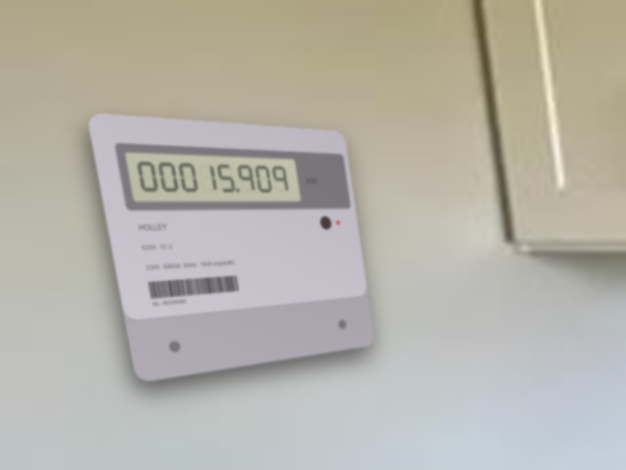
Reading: {"value": 15.909, "unit": "kW"}
